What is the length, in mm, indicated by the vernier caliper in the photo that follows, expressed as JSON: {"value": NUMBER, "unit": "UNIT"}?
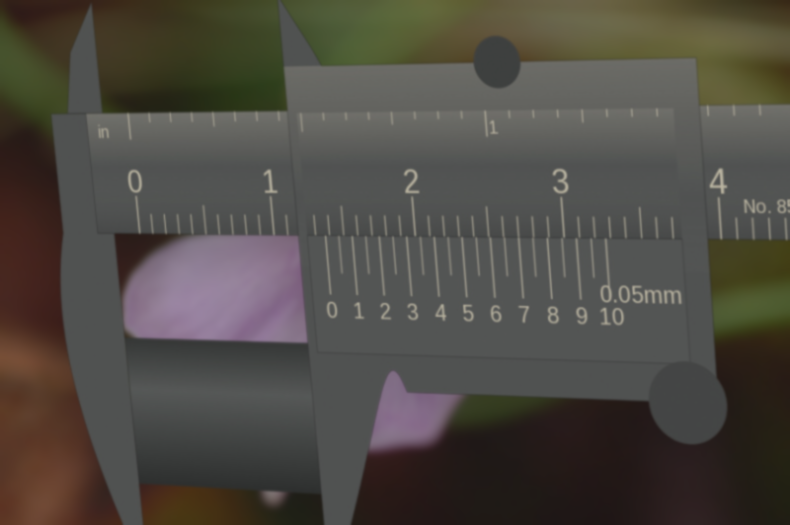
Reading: {"value": 13.7, "unit": "mm"}
